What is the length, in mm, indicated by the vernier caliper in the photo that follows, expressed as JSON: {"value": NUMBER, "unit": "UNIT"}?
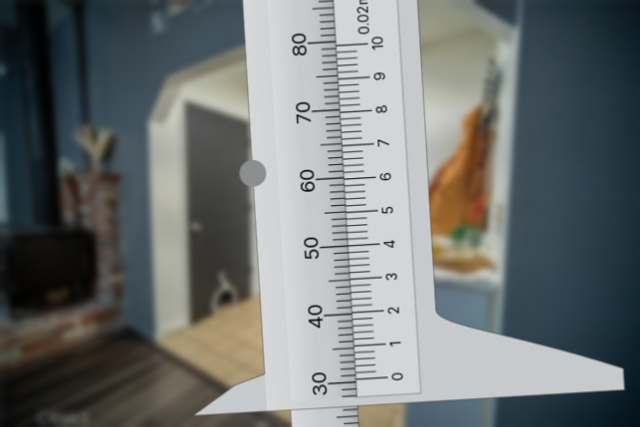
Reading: {"value": 30.4, "unit": "mm"}
